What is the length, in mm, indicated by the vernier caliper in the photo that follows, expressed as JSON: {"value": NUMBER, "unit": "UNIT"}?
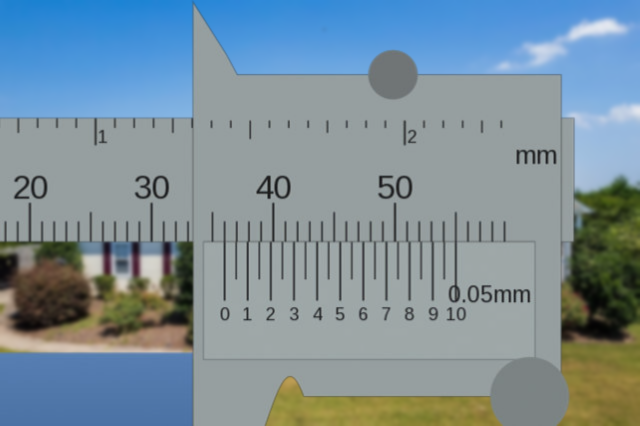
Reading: {"value": 36.0, "unit": "mm"}
